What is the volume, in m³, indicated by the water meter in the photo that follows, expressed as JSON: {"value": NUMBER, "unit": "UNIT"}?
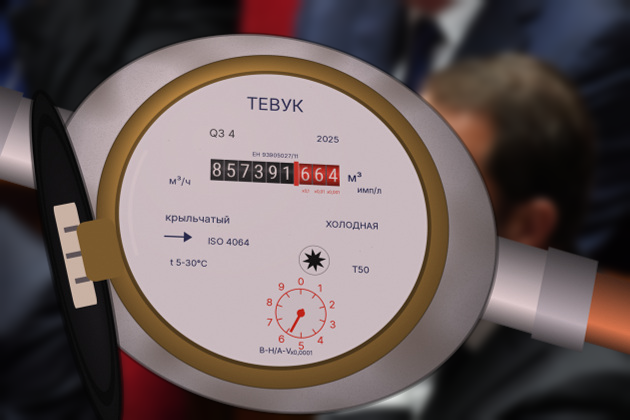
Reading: {"value": 857391.6645, "unit": "m³"}
